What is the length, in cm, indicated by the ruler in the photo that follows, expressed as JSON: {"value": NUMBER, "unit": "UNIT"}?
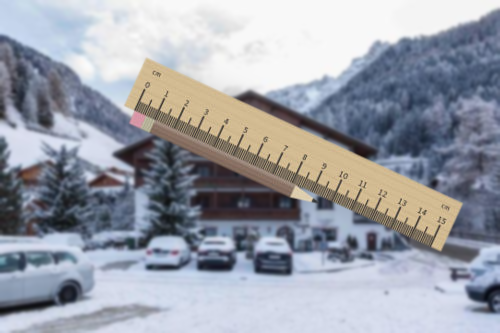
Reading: {"value": 9.5, "unit": "cm"}
